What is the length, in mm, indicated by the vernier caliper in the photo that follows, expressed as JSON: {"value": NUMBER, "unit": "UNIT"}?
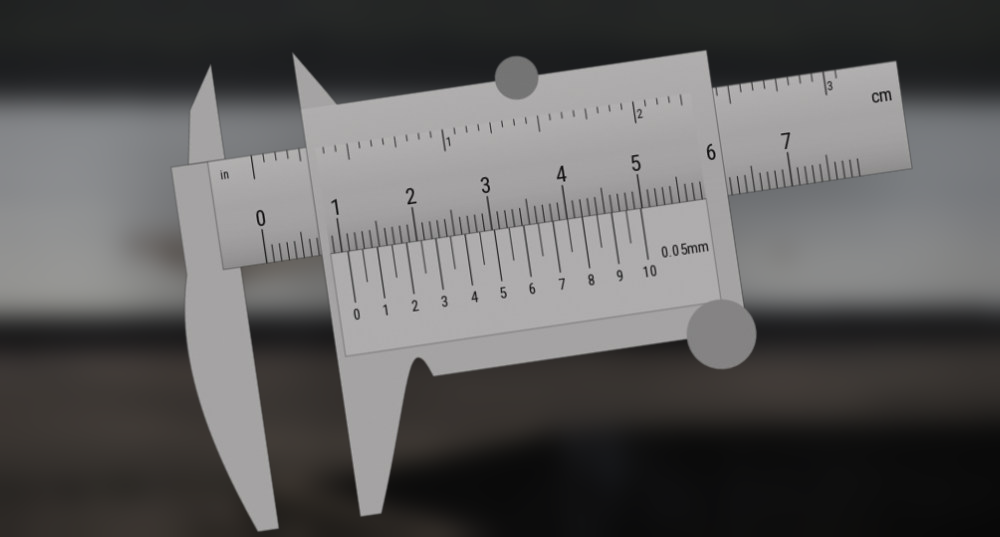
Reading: {"value": 10.8, "unit": "mm"}
